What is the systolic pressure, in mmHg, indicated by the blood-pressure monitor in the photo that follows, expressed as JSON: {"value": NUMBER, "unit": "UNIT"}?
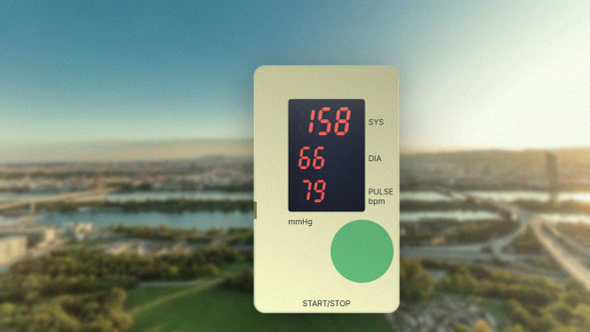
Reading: {"value": 158, "unit": "mmHg"}
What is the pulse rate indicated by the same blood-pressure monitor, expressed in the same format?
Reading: {"value": 79, "unit": "bpm"}
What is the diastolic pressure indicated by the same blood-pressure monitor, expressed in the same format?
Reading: {"value": 66, "unit": "mmHg"}
